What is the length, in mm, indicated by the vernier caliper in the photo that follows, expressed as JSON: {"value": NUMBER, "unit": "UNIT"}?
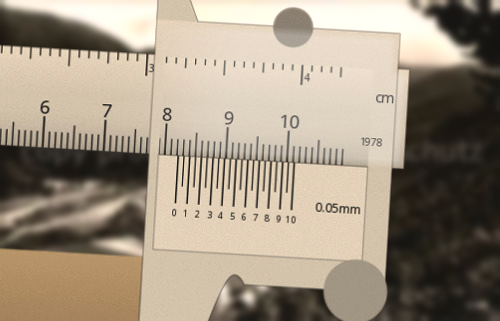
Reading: {"value": 82.2, "unit": "mm"}
